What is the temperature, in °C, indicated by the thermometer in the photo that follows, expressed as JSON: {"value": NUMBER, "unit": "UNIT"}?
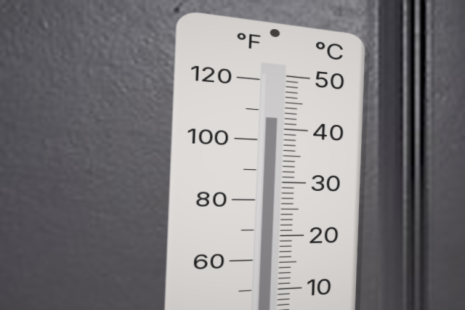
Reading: {"value": 42, "unit": "°C"}
